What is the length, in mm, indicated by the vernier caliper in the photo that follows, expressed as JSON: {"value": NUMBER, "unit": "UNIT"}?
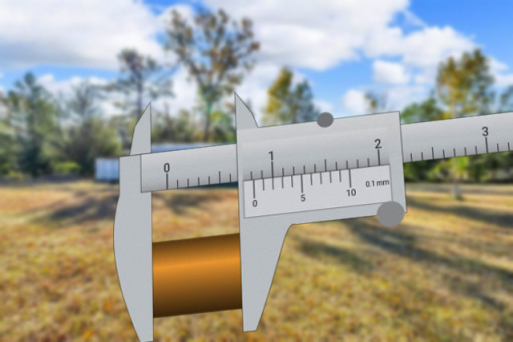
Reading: {"value": 8.2, "unit": "mm"}
